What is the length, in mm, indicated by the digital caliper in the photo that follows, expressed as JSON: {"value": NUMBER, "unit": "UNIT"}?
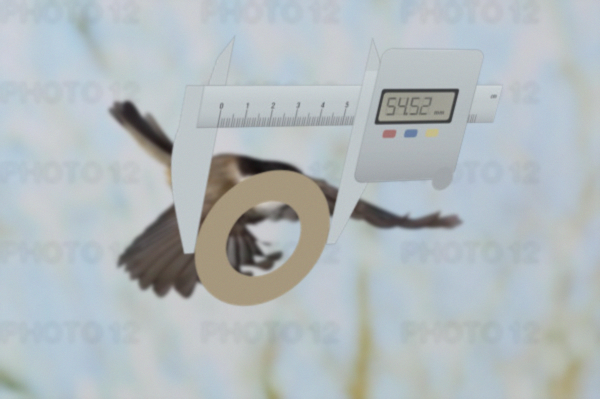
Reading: {"value": 54.52, "unit": "mm"}
